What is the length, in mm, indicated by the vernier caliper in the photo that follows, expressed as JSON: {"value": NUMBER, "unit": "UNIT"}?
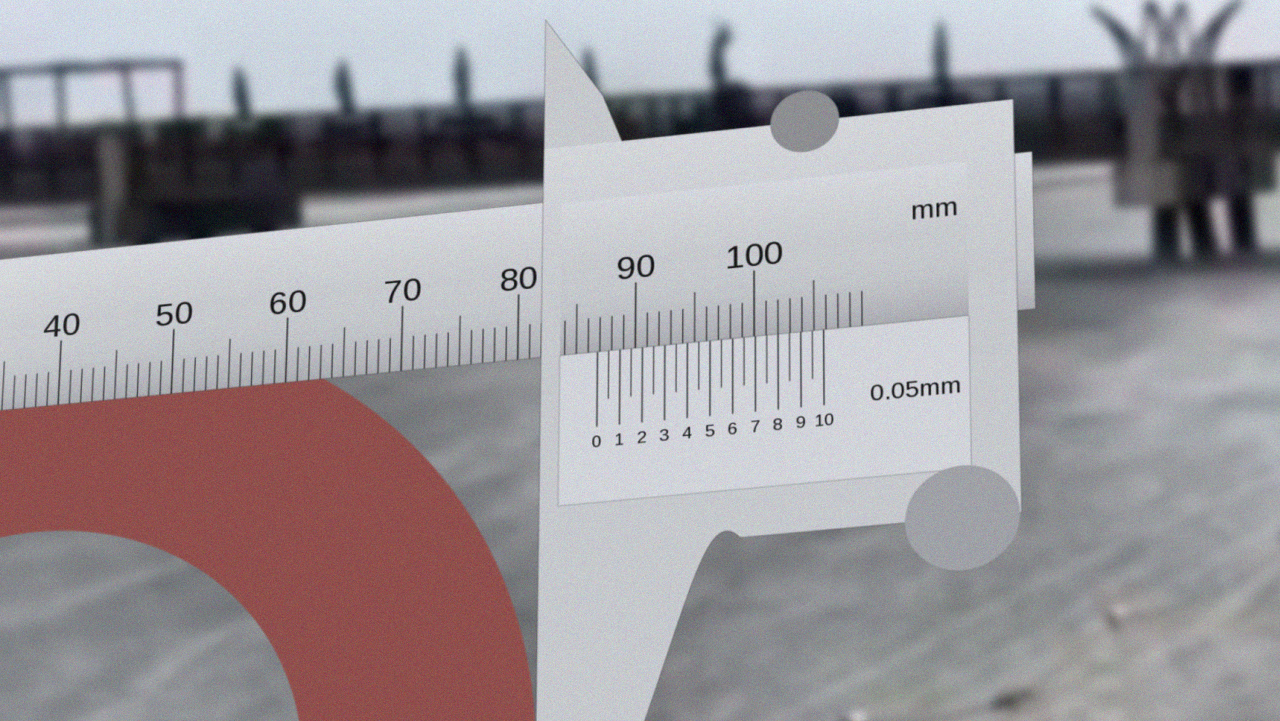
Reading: {"value": 86.8, "unit": "mm"}
